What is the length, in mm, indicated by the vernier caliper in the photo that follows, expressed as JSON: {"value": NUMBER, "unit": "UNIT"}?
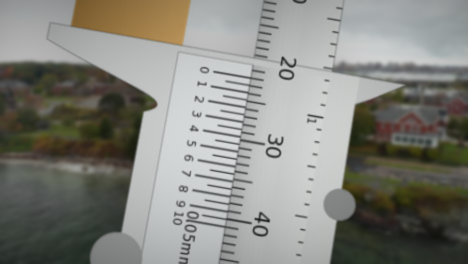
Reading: {"value": 22.0, "unit": "mm"}
